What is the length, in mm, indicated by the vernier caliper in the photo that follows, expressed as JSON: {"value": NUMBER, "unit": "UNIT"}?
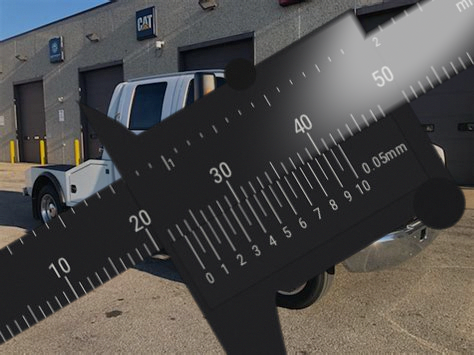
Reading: {"value": 23.2, "unit": "mm"}
